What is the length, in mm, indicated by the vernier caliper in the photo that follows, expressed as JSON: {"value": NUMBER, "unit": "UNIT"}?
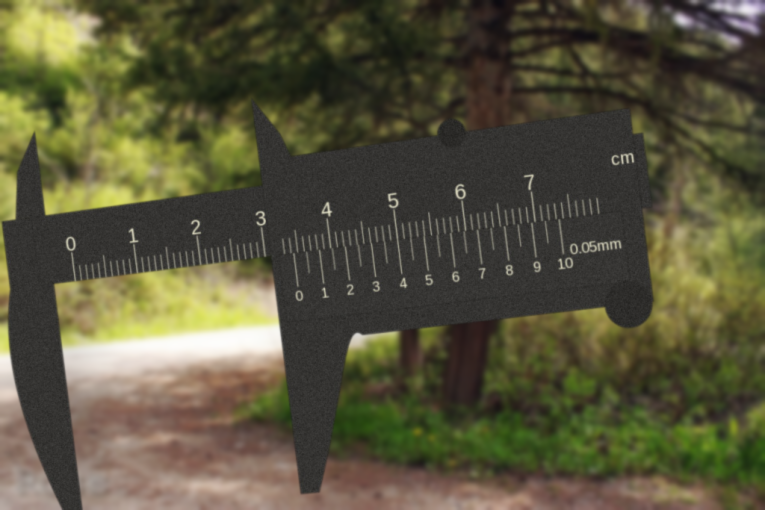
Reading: {"value": 34.4, "unit": "mm"}
